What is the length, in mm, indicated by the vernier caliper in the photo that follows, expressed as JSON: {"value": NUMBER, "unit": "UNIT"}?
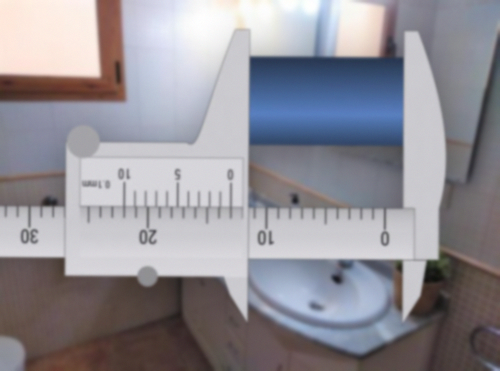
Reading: {"value": 13.0, "unit": "mm"}
